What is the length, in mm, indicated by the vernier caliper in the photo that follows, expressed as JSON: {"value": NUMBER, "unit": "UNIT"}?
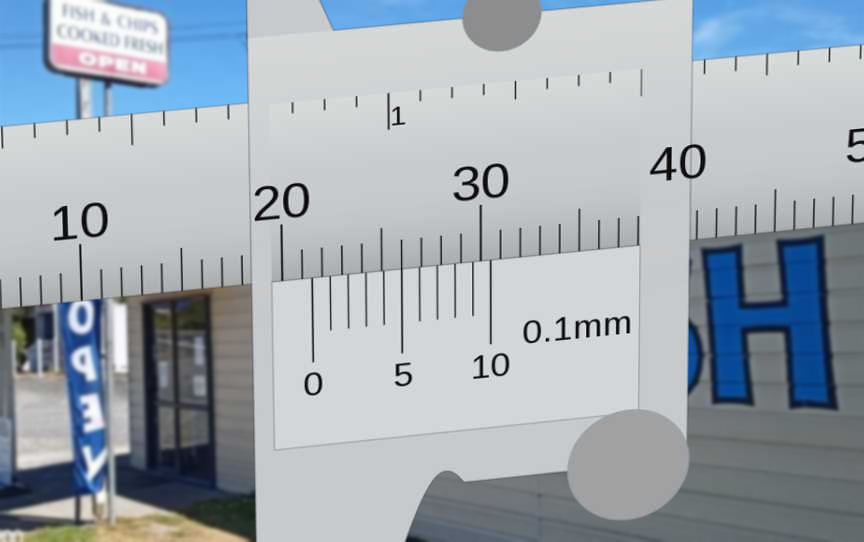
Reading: {"value": 21.5, "unit": "mm"}
